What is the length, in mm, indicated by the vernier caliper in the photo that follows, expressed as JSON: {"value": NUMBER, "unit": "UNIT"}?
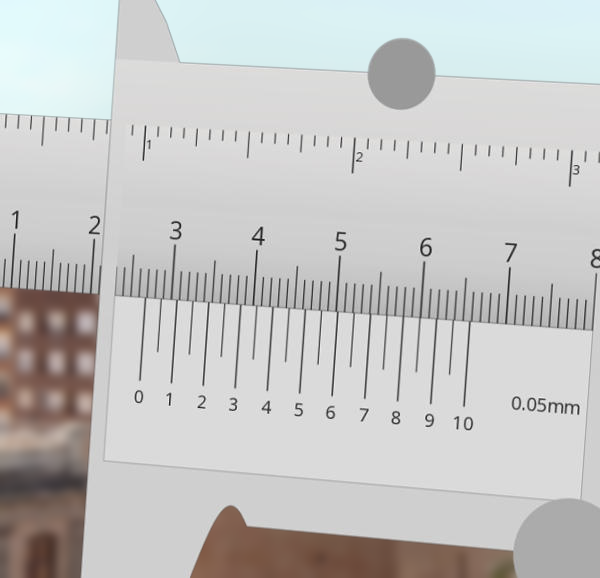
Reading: {"value": 26.8, "unit": "mm"}
